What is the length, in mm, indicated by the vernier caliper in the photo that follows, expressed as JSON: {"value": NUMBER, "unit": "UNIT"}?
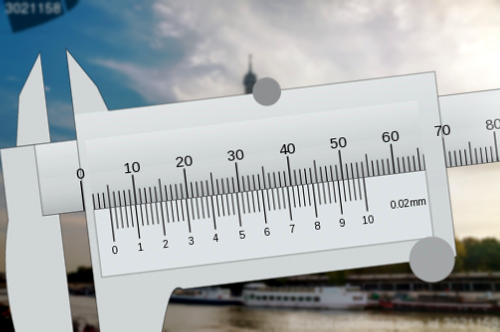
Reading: {"value": 5.0, "unit": "mm"}
